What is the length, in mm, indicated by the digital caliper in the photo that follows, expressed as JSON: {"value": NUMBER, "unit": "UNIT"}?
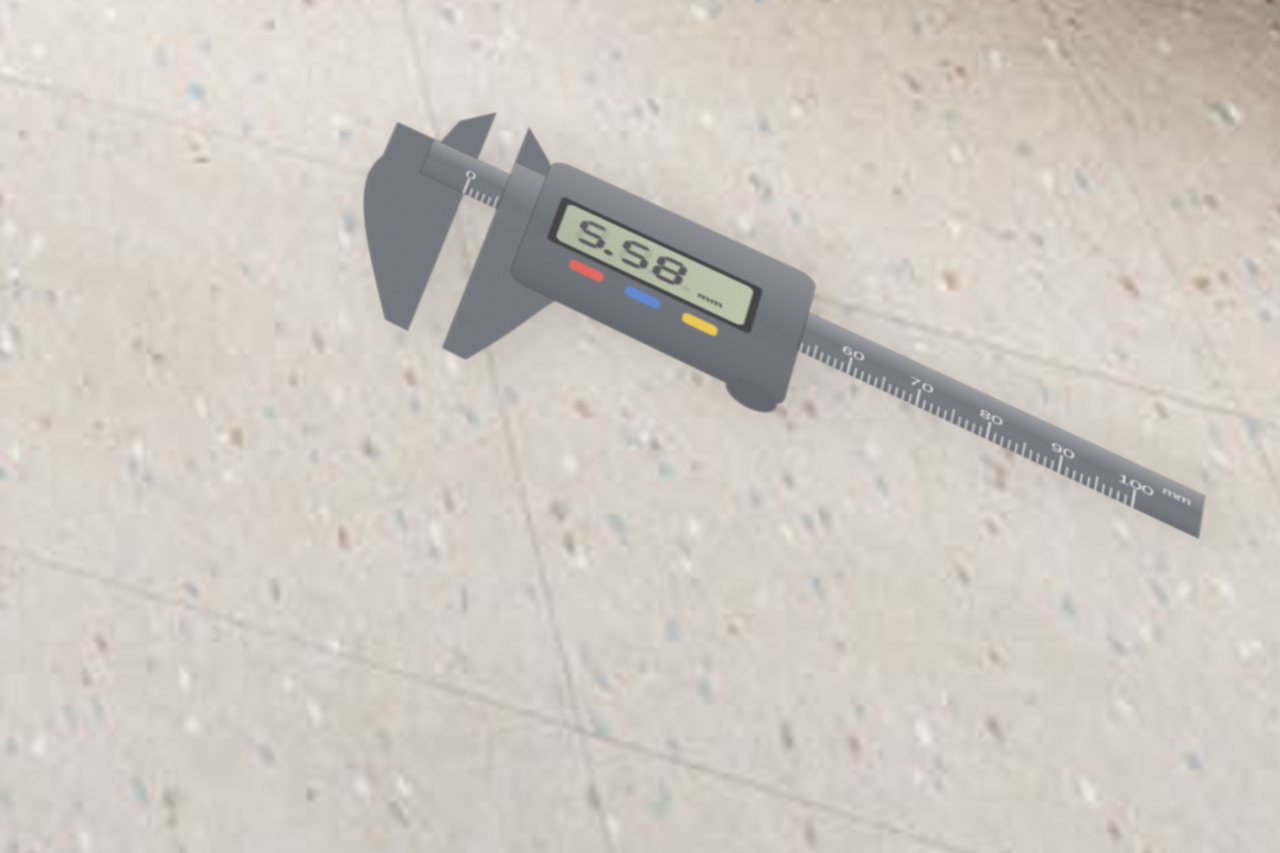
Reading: {"value": 5.58, "unit": "mm"}
